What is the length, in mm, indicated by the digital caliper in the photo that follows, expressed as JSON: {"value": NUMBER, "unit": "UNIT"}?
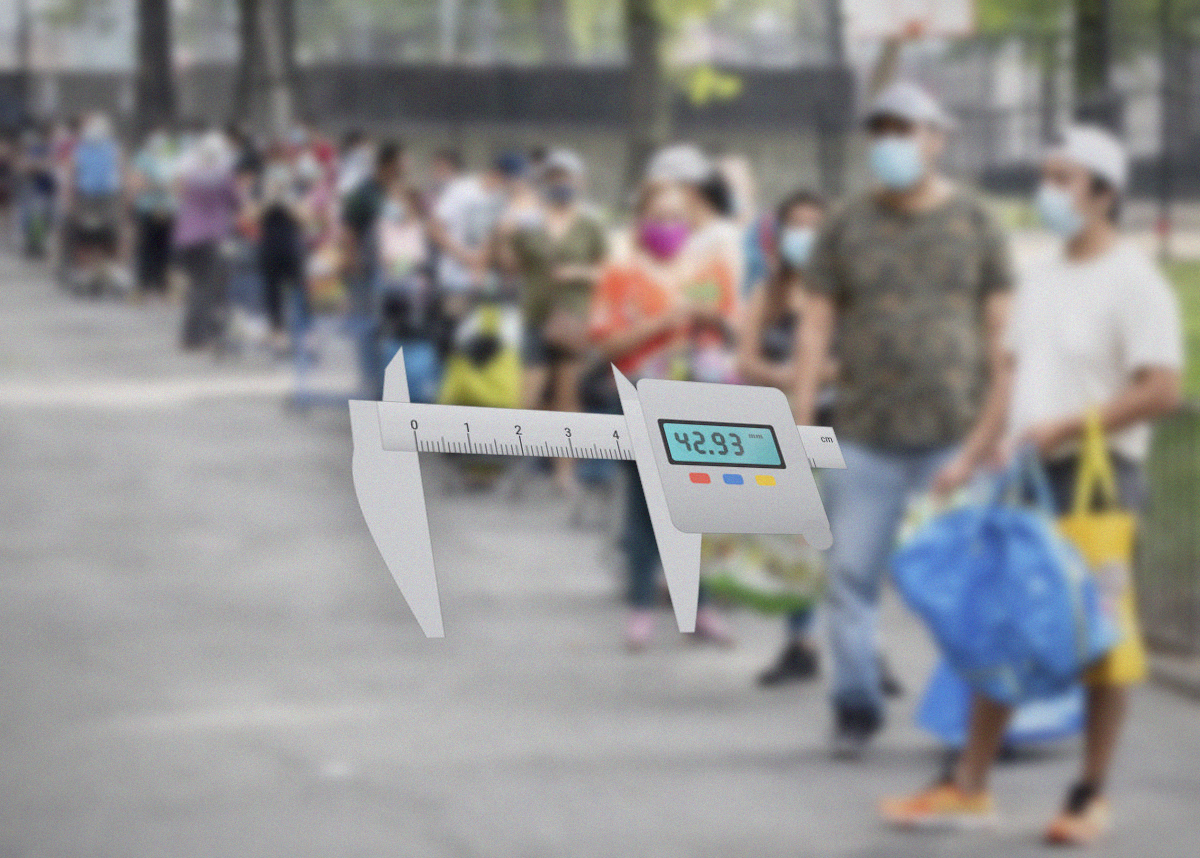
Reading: {"value": 42.93, "unit": "mm"}
